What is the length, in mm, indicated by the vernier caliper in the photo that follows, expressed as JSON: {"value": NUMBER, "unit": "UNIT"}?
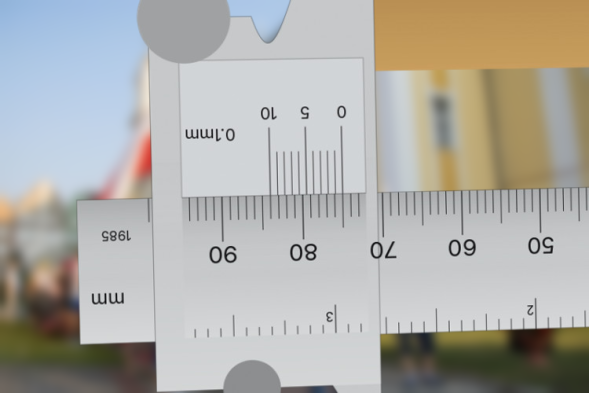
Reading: {"value": 75.0, "unit": "mm"}
